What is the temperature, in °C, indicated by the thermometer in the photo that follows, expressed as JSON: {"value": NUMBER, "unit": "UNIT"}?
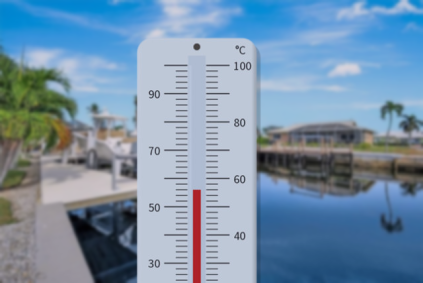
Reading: {"value": 56, "unit": "°C"}
